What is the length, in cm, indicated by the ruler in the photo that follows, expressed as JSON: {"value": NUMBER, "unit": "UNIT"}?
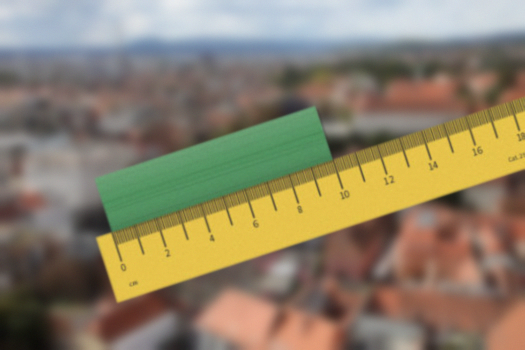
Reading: {"value": 10, "unit": "cm"}
